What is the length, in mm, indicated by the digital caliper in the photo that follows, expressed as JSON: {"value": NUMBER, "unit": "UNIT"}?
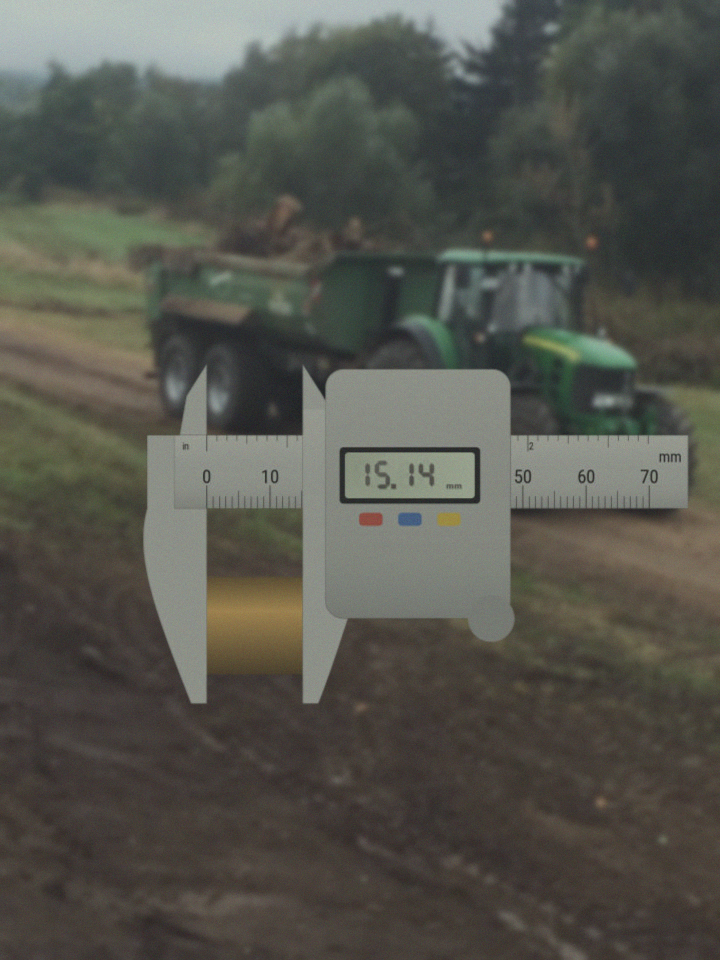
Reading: {"value": 15.14, "unit": "mm"}
